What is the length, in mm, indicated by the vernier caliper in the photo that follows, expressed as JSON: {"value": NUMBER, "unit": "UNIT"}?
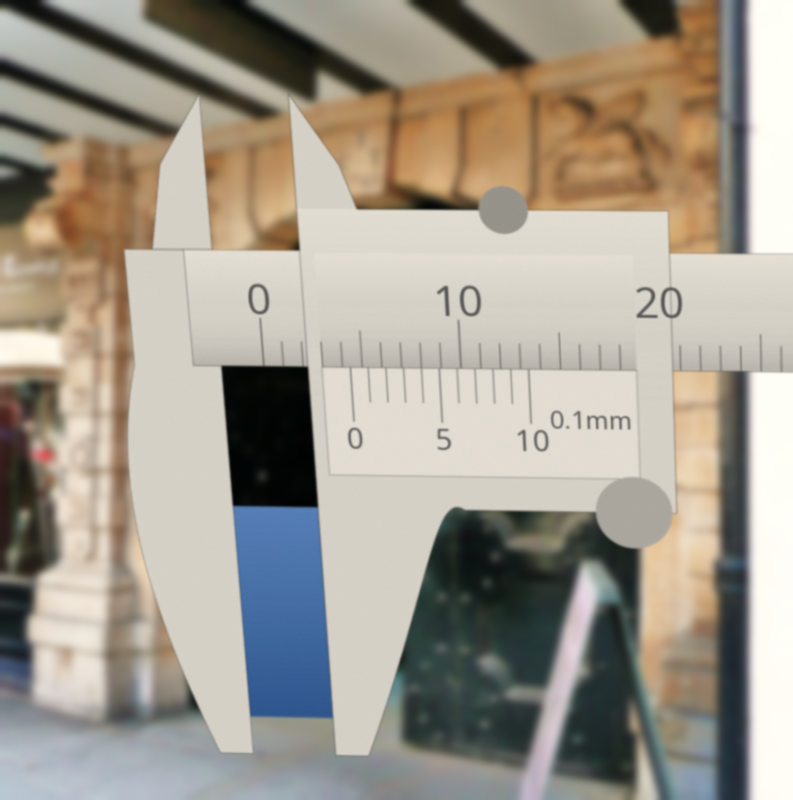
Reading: {"value": 4.4, "unit": "mm"}
